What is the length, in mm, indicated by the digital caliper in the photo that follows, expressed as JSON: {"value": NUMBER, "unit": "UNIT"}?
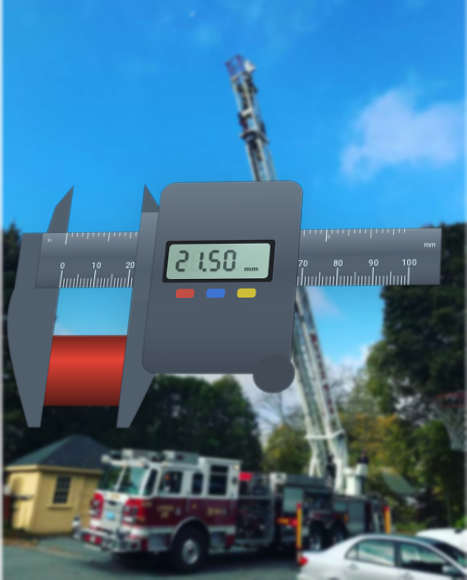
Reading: {"value": 21.50, "unit": "mm"}
